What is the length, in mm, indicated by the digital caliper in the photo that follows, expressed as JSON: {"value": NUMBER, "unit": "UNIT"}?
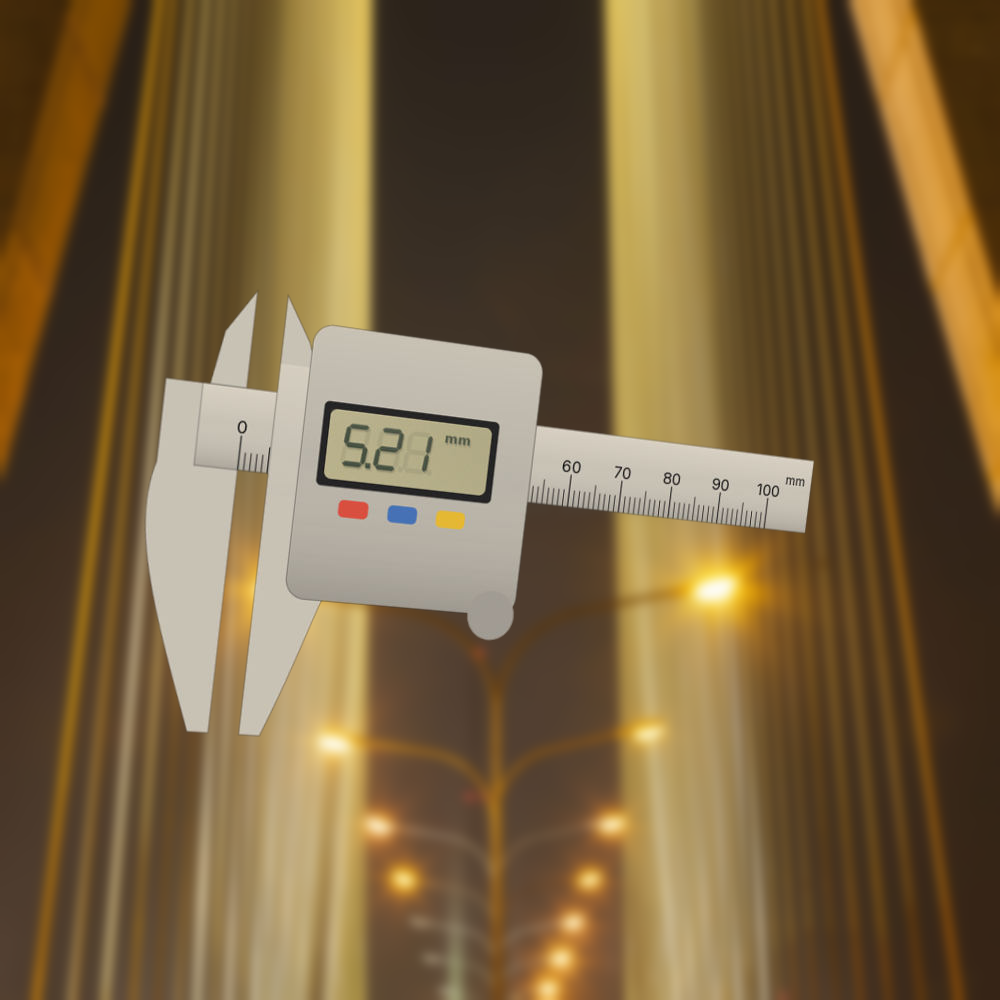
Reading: {"value": 5.21, "unit": "mm"}
